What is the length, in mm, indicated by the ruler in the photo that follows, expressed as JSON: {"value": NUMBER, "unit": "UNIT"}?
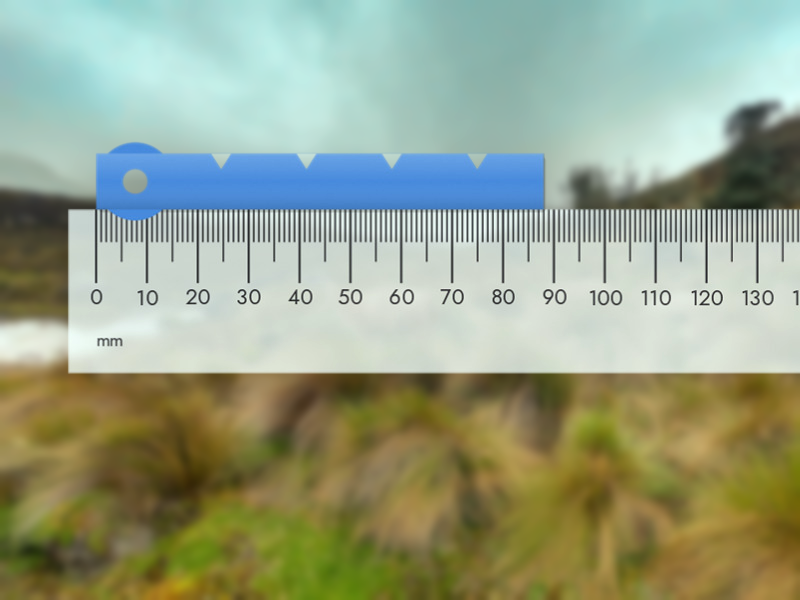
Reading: {"value": 88, "unit": "mm"}
